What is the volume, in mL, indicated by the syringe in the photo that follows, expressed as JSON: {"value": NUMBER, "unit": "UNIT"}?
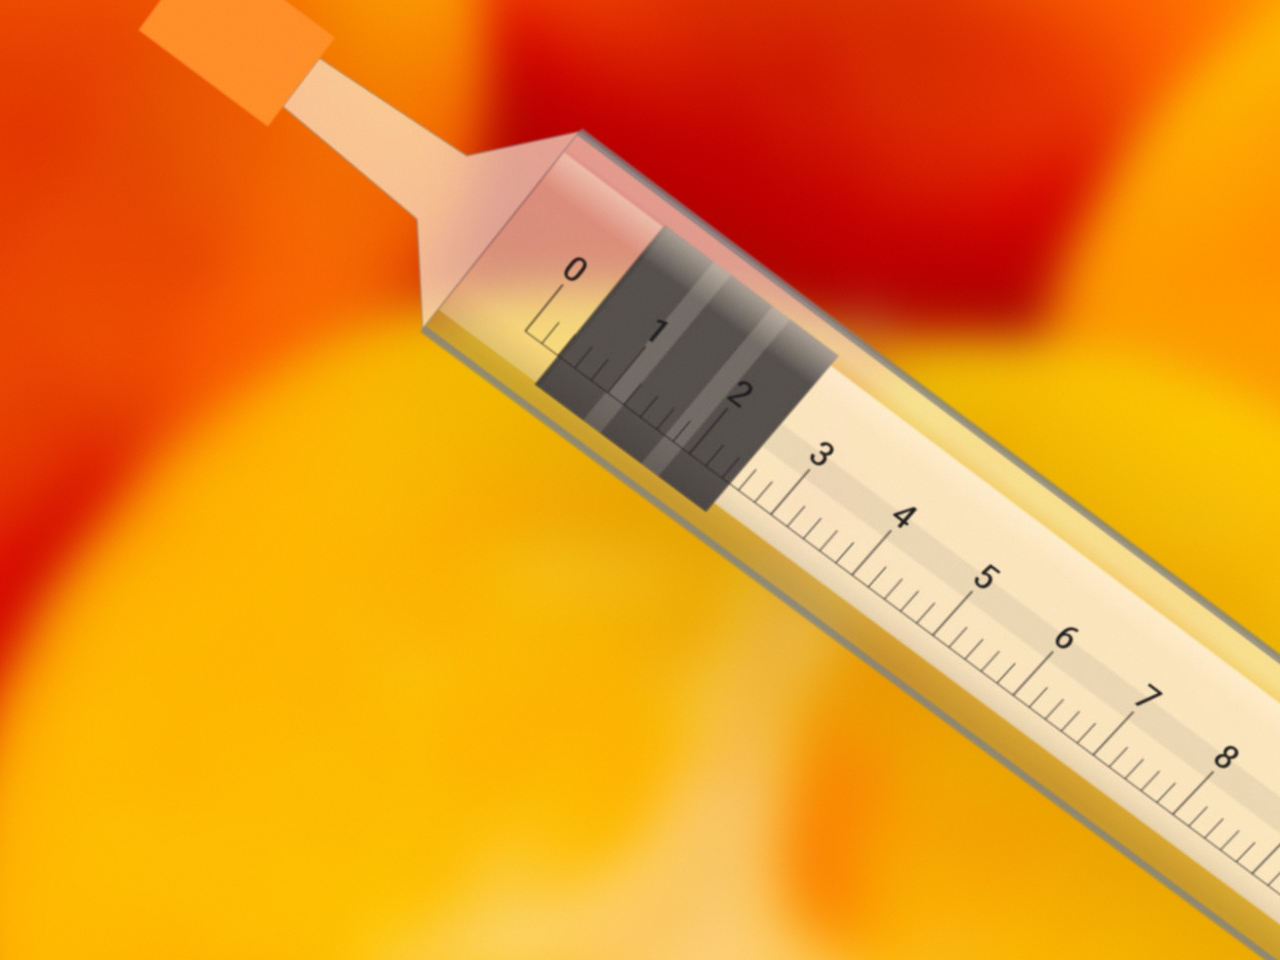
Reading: {"value": 0.4, "unit": "mL"}
